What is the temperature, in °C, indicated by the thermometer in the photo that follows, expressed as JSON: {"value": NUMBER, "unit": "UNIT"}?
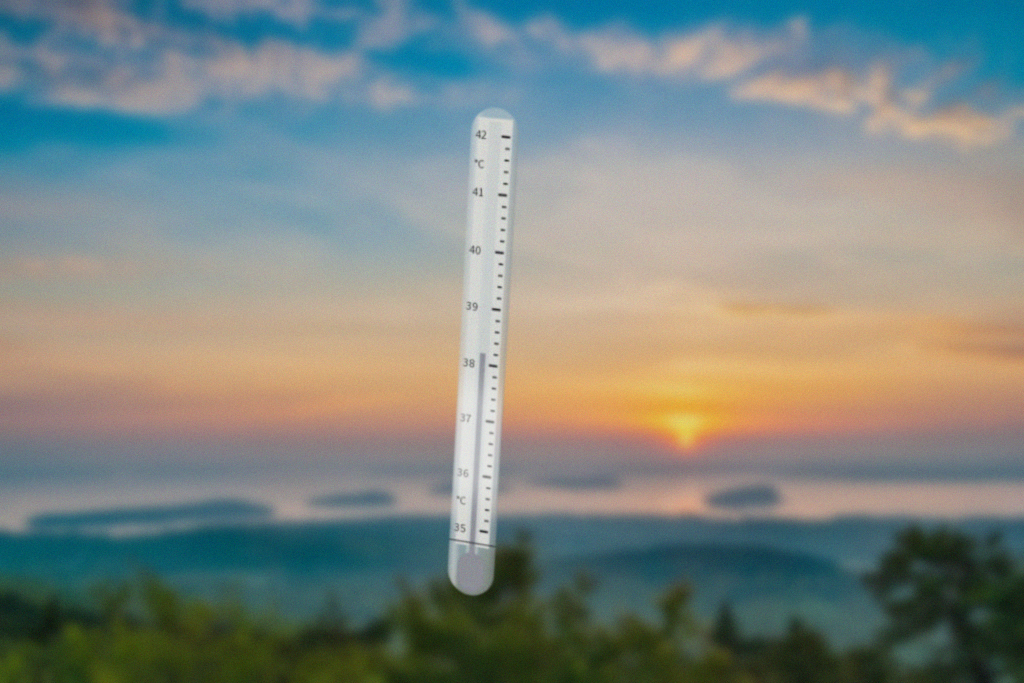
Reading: {"value": 38.2, "unit": "°C"}
